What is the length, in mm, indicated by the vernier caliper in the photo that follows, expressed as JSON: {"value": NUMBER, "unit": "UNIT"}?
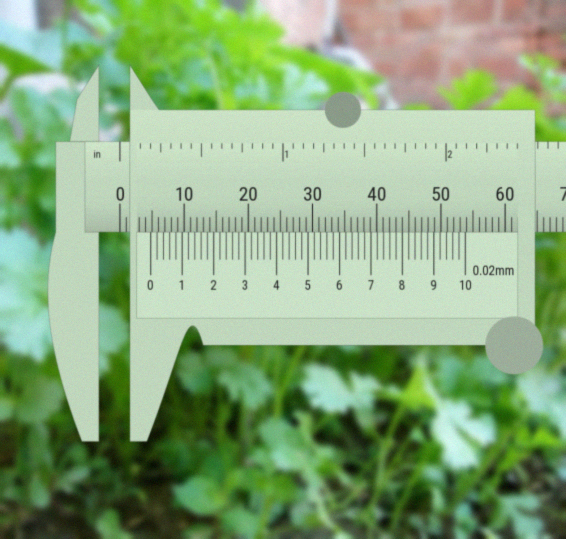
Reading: {"value": 4.8, "unit": "mm"}
